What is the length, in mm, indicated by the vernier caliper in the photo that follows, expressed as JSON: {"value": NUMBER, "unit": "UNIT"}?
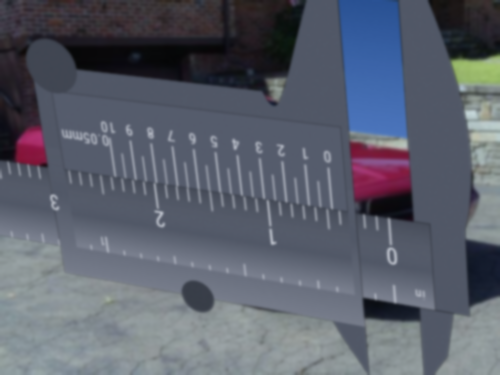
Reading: {"value": 4.6, "unit": "mm"}
